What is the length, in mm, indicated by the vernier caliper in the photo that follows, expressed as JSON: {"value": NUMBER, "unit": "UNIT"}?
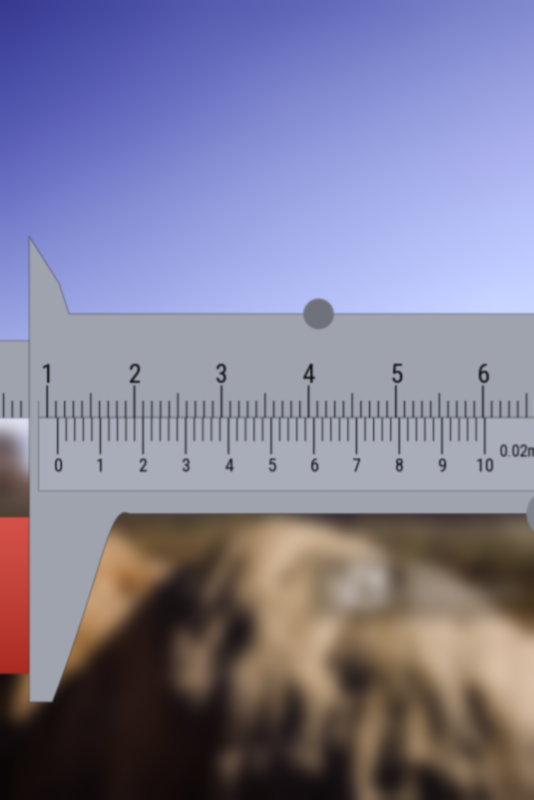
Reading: {"value": 11.2, "unit": "mm"}
